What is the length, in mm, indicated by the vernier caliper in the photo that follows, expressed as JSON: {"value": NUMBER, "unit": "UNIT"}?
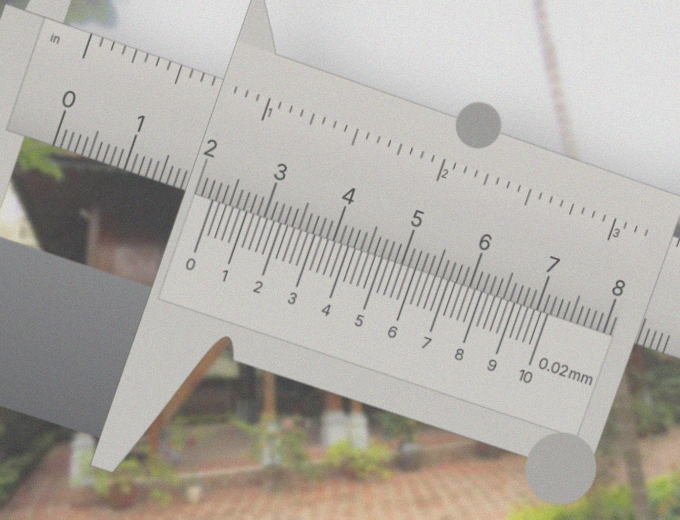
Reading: {"value": 22.6, "unit": "mm"}
